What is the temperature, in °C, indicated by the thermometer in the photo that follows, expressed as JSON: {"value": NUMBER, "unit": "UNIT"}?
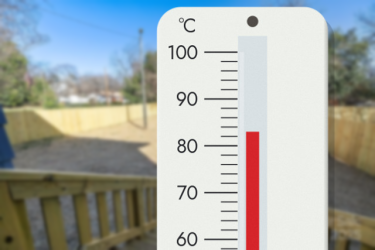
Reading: {"value": 83, "unit": "°C"}
